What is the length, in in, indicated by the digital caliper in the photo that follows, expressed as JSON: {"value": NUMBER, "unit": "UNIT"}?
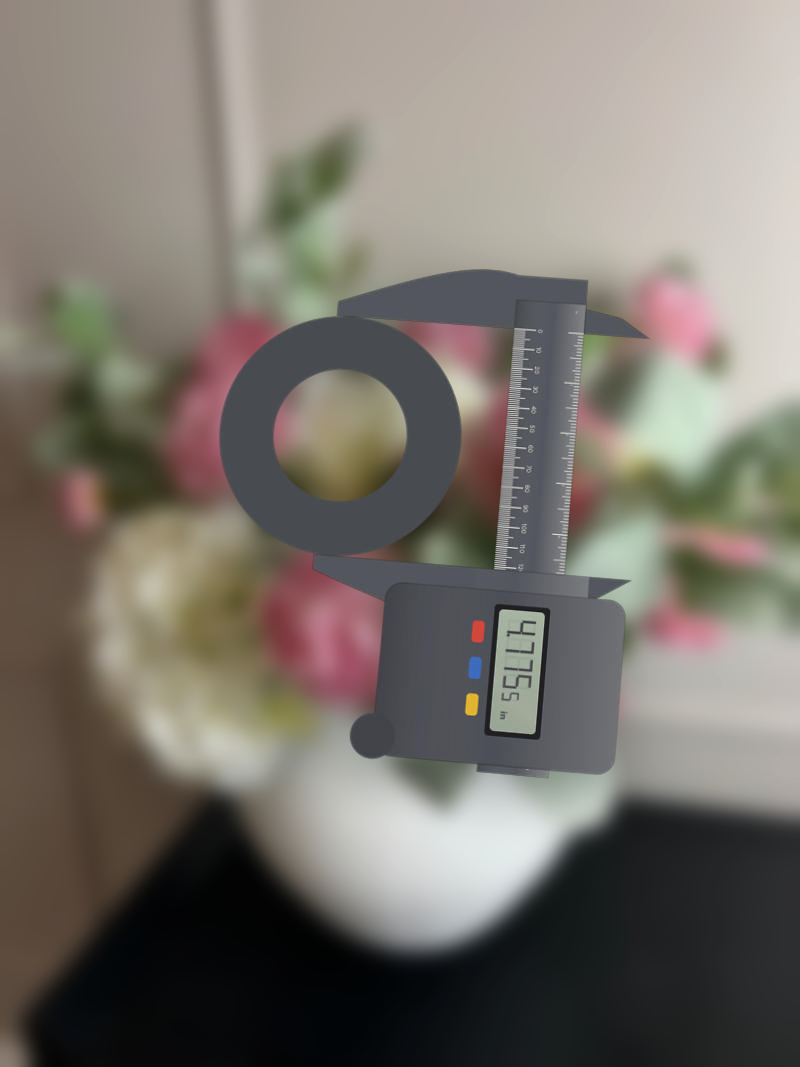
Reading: {"value": 4.7755, "unit": "in"}
